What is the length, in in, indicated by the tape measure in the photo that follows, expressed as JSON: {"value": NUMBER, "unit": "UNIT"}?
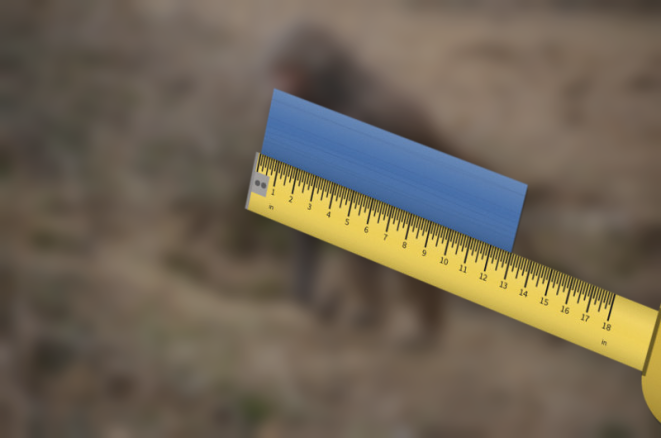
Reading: {"value": 13, "unit": "in"}
